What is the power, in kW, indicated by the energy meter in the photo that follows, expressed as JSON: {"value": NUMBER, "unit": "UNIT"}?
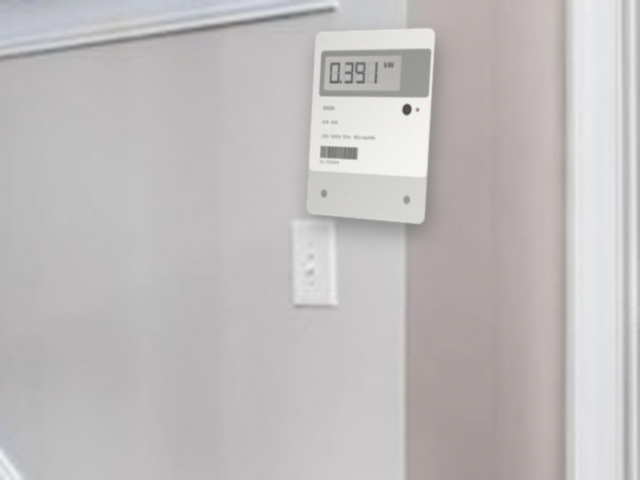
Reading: {"value": 0.391, "unit": "kW"}
